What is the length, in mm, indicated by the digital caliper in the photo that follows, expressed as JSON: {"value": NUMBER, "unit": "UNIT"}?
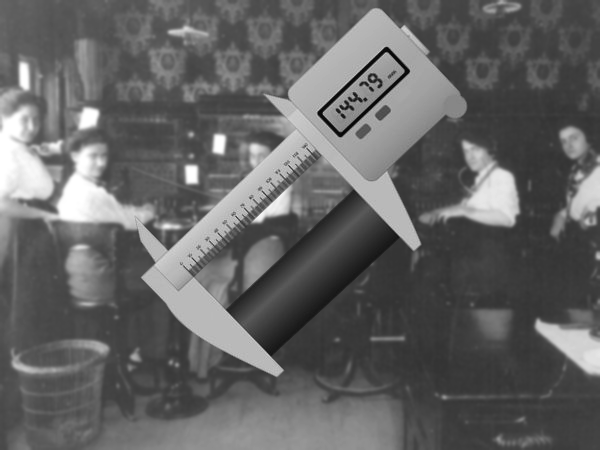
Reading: {"value": 144.79, "unit": "mm"}
